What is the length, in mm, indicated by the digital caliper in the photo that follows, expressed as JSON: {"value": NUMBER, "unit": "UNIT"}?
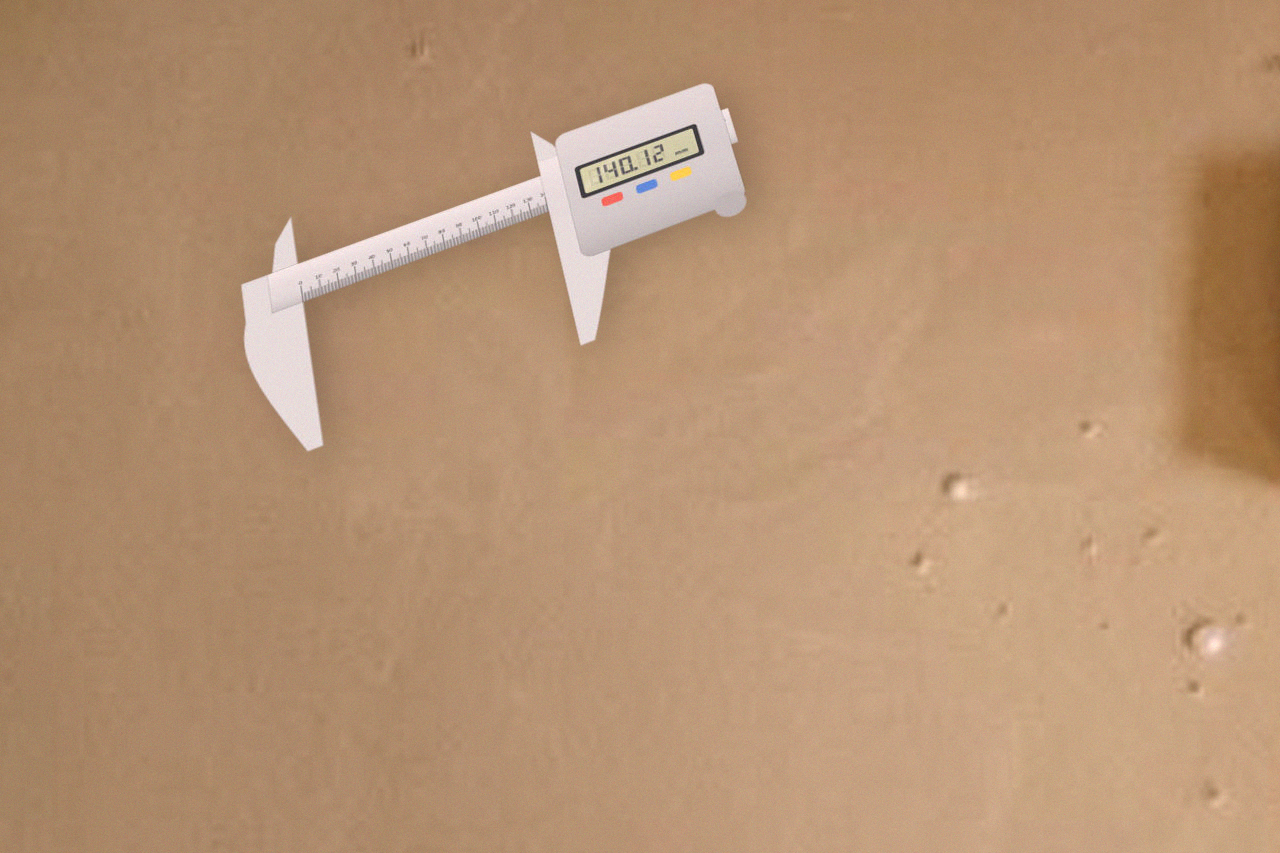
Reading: {"value": 140.12, "unit": "mm"}
